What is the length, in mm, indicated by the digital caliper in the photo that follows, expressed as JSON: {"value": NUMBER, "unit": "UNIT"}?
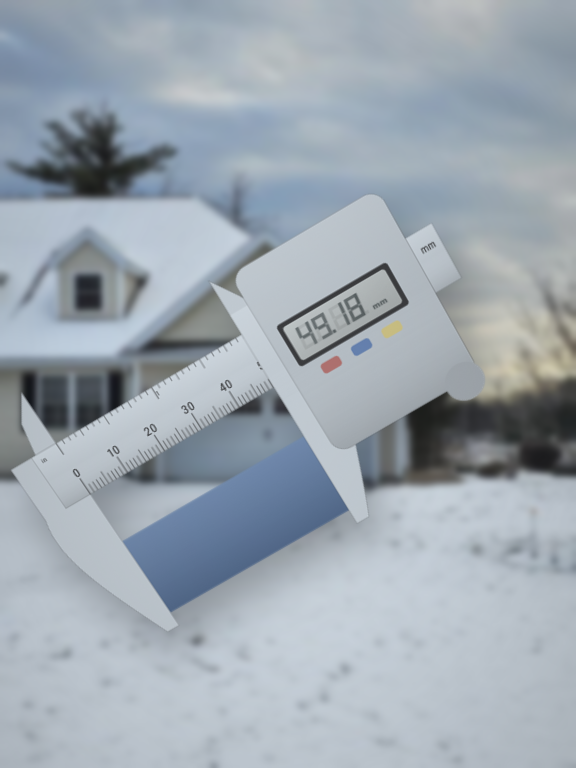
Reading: {"value": 49.18, "unit": "mm"}
